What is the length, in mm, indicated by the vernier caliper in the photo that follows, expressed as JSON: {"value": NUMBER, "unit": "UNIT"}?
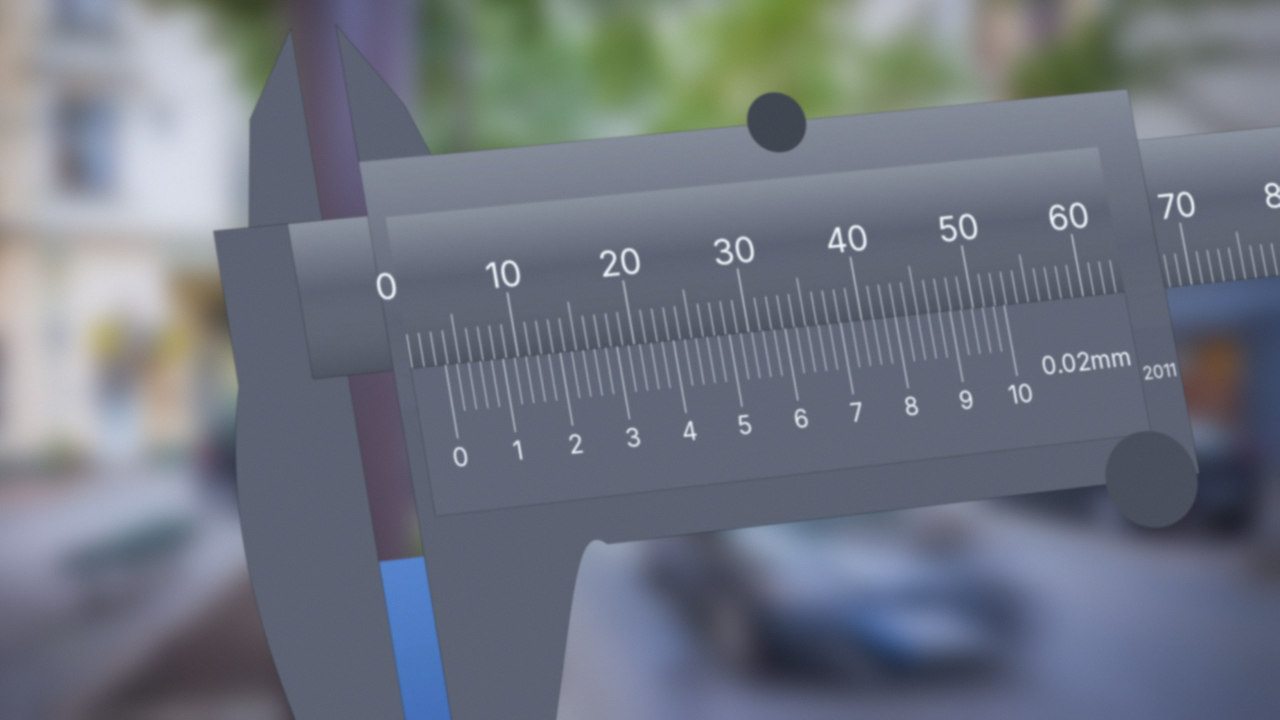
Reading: {"value": 3.8, "unit": "mm"}
